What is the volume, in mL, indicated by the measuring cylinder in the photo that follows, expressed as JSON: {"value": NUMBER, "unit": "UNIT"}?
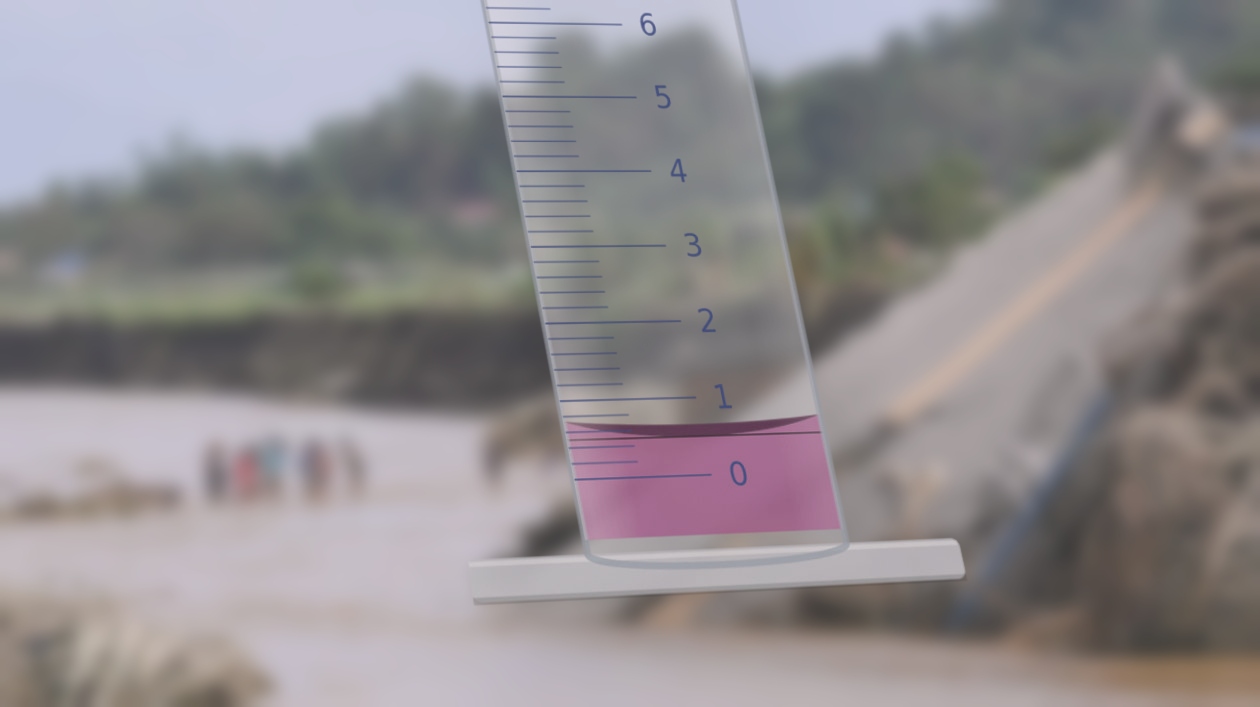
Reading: {"value": 0.5, "unit": "mL"}
